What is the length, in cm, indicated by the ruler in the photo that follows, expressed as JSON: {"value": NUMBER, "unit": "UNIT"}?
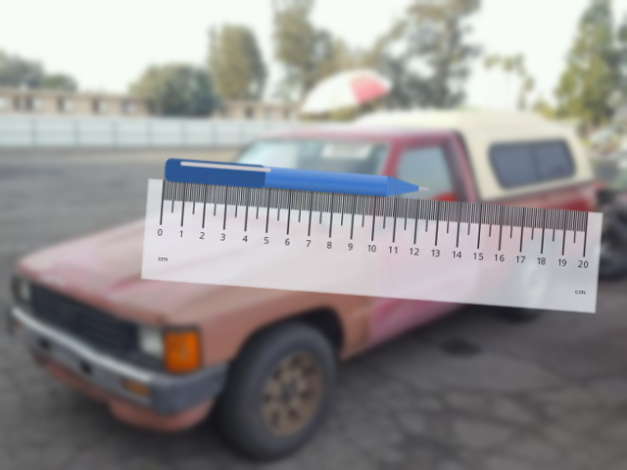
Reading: {"value": 12.5, "unit": "cm"}
